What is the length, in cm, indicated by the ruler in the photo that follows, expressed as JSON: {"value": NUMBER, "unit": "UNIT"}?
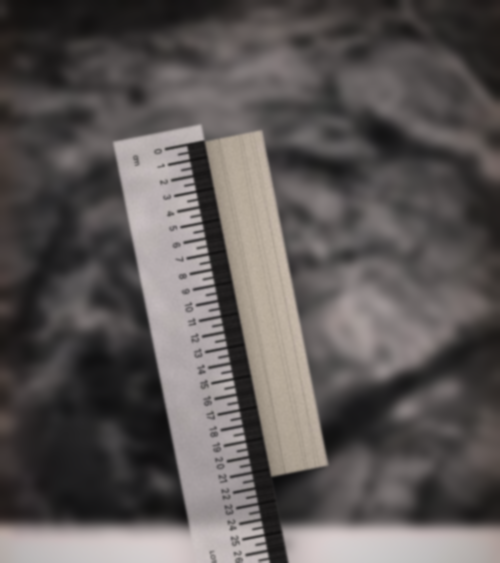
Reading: {"value": 21.5, "unit": "cm"}
